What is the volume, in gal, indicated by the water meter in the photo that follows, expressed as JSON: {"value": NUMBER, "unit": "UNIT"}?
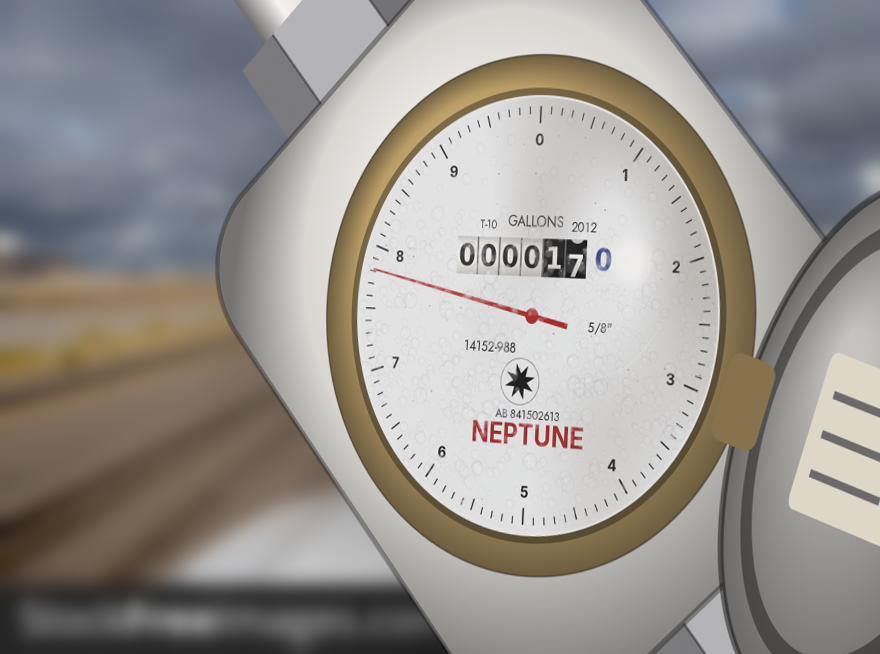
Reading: {"value": 167.8, "unit": "gal"}
